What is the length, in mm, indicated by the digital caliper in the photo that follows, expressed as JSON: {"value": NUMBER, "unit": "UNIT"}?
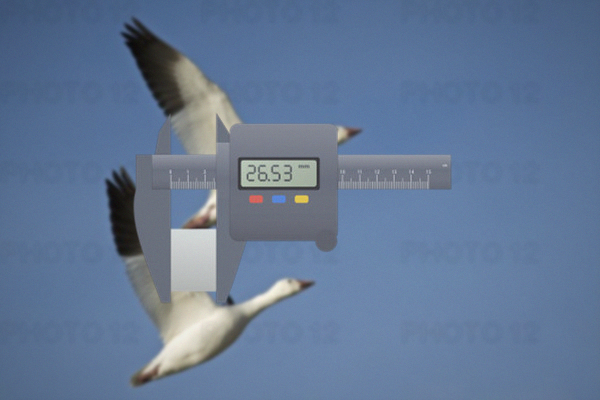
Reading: {"value": 26.53, "unit": "mm"}
